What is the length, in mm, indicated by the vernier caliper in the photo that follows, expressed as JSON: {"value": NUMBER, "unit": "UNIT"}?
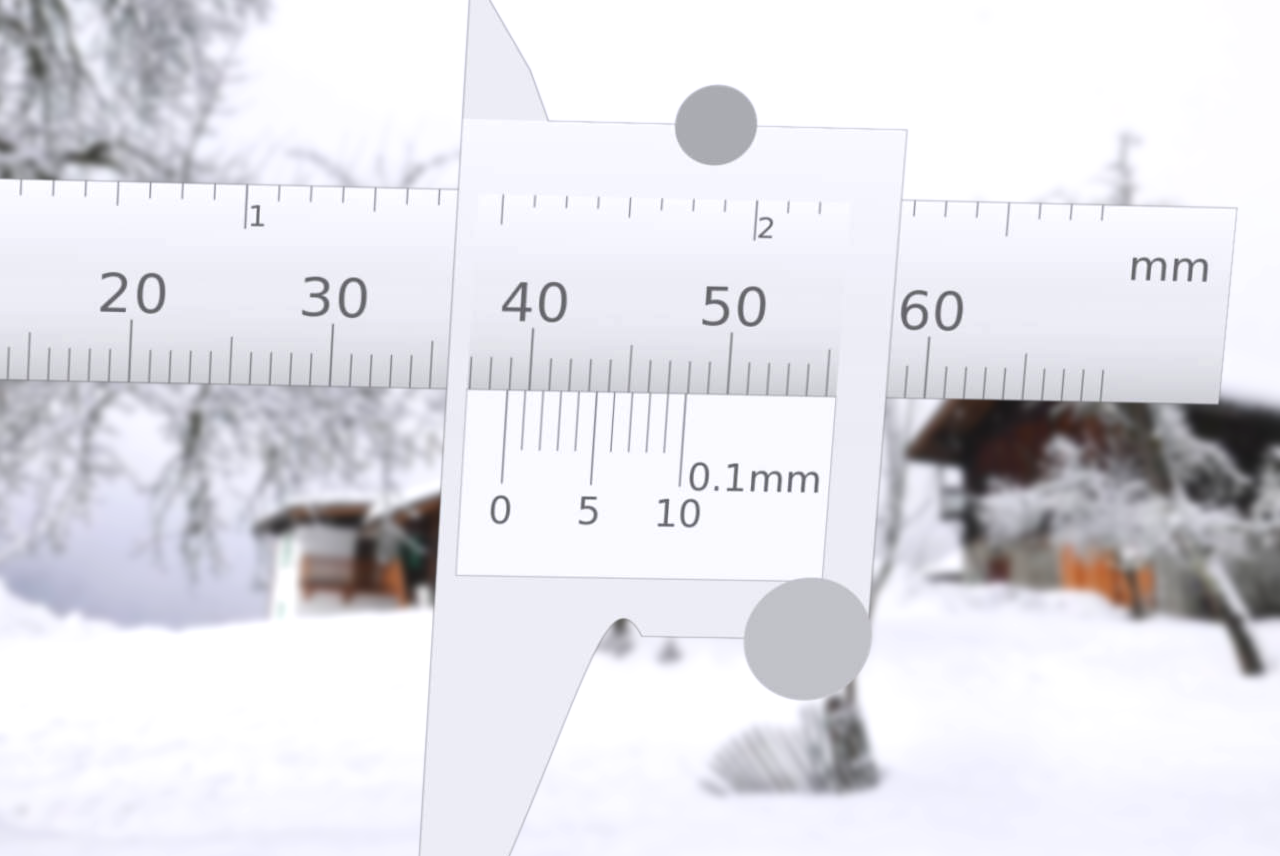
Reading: {"value": 38.9, "unit": "mm"}
